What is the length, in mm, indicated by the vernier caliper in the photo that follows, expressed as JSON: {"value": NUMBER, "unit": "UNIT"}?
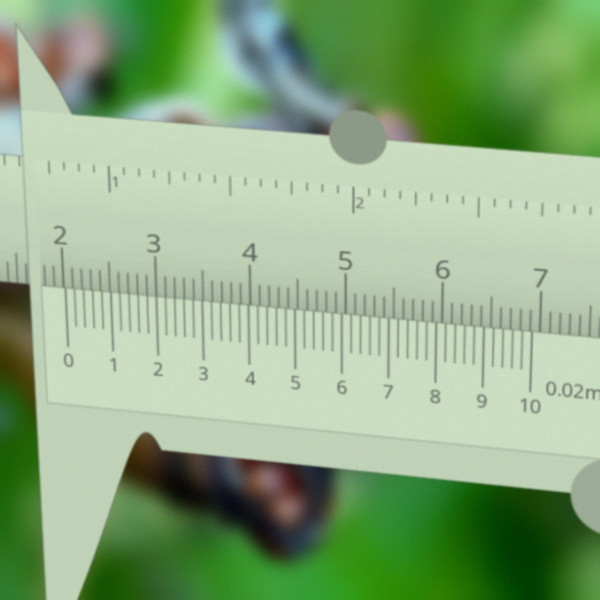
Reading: {"value": 20.2, "unit": "mm"}
